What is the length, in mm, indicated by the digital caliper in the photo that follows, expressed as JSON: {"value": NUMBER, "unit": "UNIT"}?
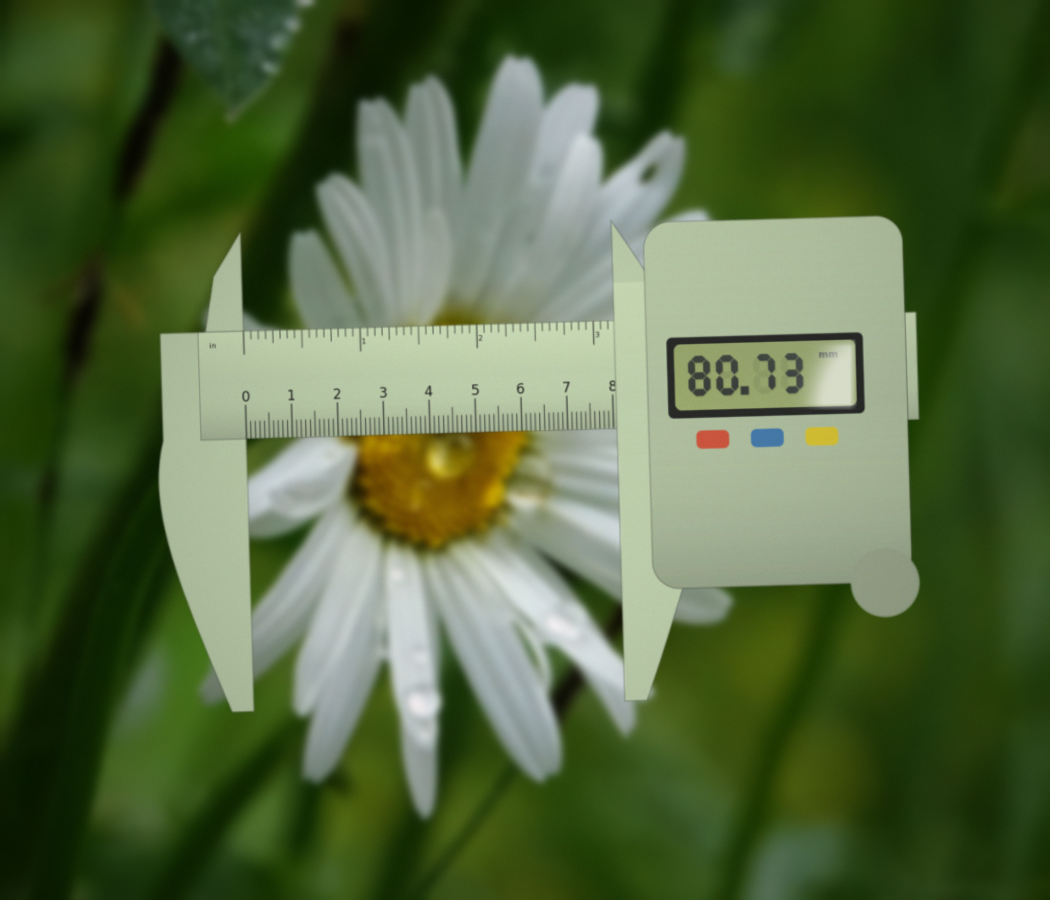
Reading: {"value": 80.73, "unit": "mm"}
